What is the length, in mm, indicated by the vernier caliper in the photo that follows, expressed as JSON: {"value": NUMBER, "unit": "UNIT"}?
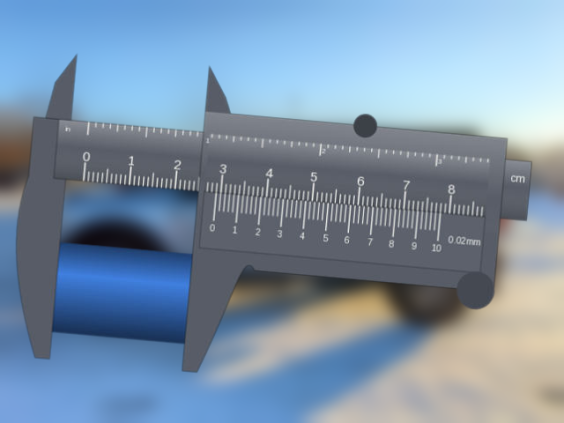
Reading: {"value": 29.0, "unit": "mm"}
